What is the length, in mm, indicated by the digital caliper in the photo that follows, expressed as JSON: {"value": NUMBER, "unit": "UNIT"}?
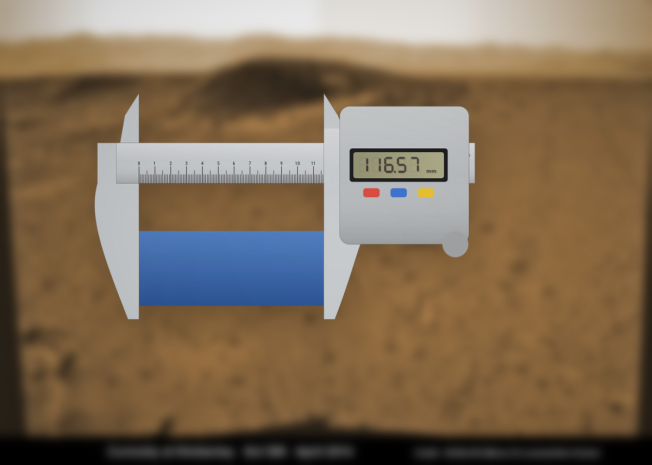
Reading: {"value": 116.57, "unit": "mm"}
